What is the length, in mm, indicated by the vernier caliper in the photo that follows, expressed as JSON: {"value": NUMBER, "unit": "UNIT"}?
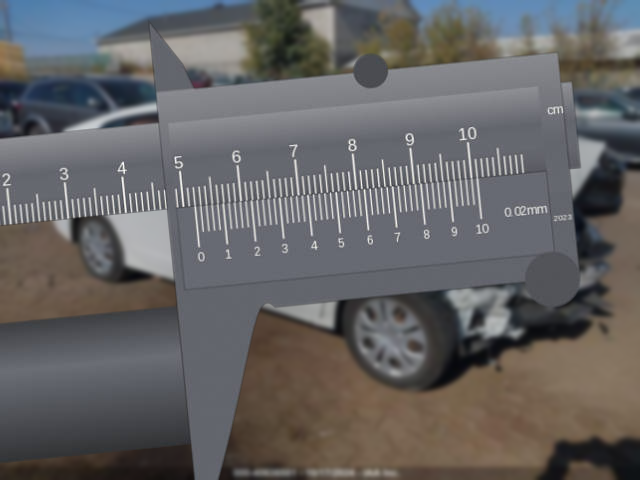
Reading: {"value": 52.0, "unit": "mm"}
